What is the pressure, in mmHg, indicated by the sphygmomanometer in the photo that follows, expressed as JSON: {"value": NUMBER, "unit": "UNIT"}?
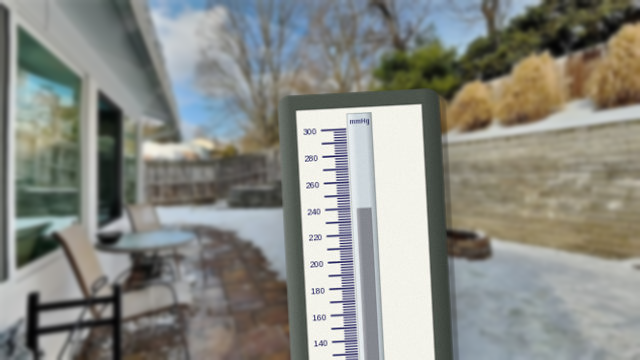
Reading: {"value": 240, "unit": "mmHg"}
